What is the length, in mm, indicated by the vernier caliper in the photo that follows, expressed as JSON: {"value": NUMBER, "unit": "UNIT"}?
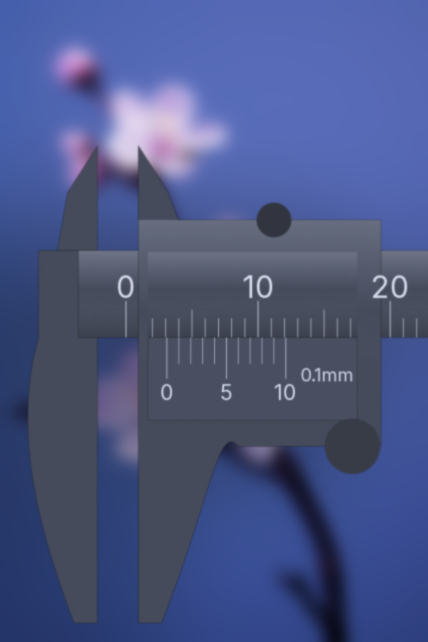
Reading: {"value": 3.1, "unit": "mm"}
